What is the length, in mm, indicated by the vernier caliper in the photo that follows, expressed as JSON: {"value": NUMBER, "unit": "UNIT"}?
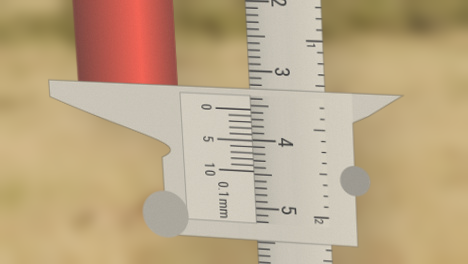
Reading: {"value": 35.6, "unit": "mm"}
